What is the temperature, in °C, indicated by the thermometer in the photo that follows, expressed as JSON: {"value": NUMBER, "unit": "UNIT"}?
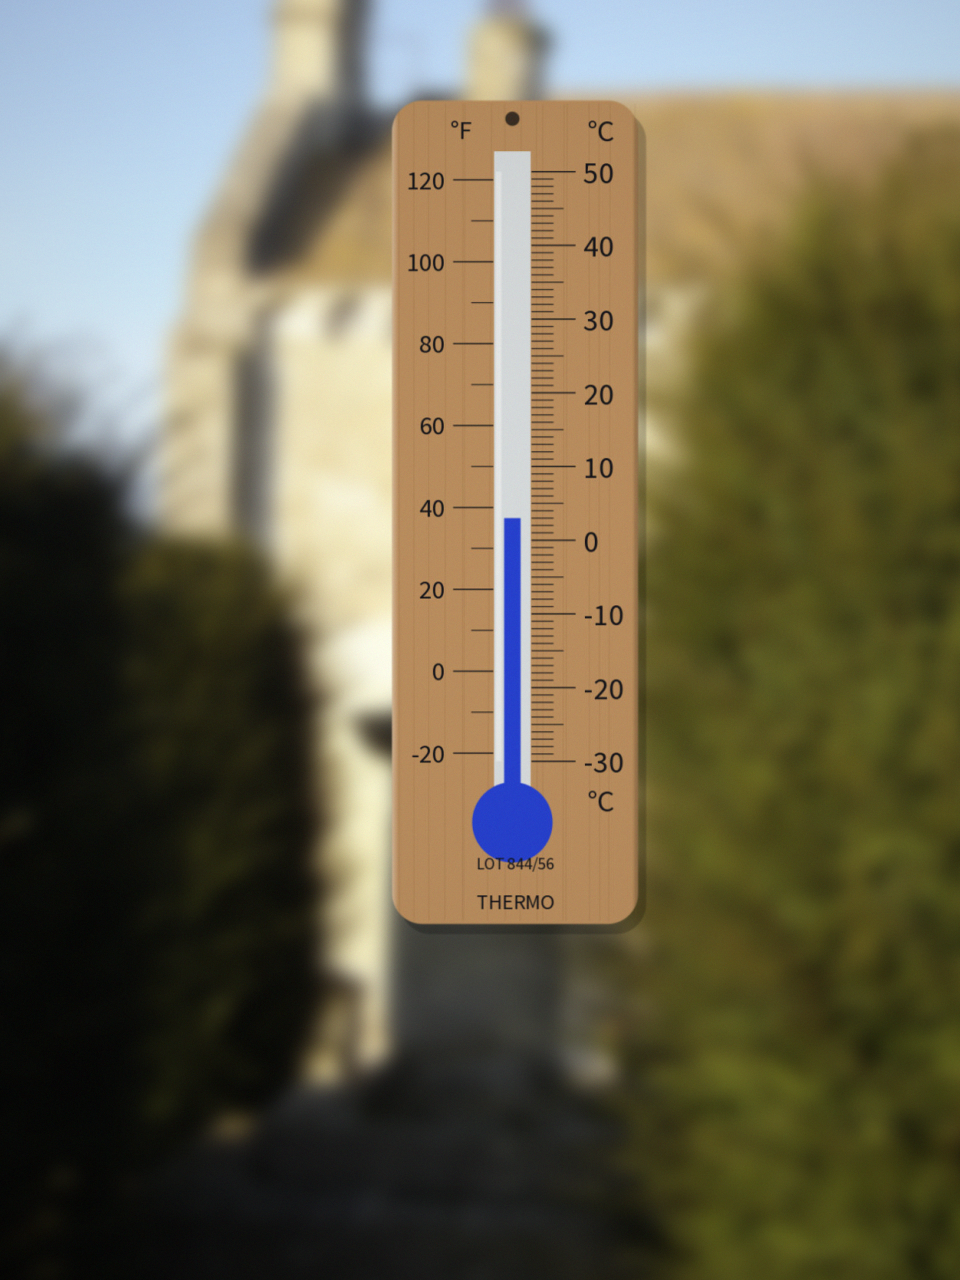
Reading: {"value": 3, "unit": "°C"}
